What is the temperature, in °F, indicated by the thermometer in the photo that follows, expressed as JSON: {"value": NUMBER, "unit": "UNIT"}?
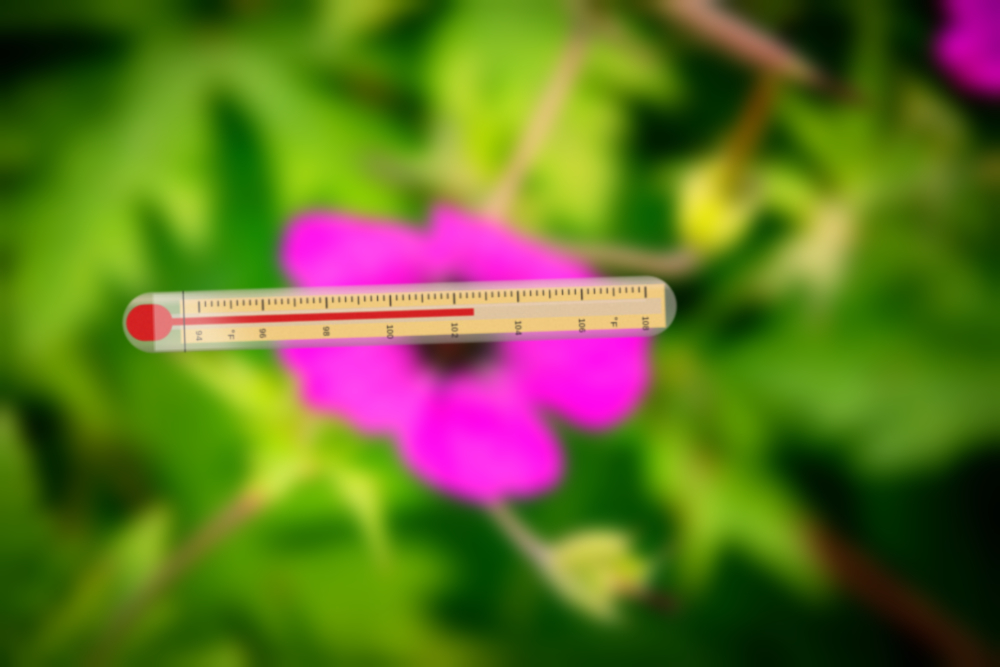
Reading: {"value": 102.6, "unit": "°F"}
